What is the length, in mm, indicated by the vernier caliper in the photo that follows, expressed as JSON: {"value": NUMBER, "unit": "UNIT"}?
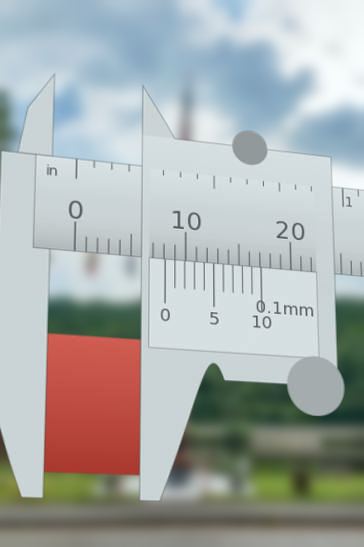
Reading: {"value": 8.1, "unit": "mm"}
